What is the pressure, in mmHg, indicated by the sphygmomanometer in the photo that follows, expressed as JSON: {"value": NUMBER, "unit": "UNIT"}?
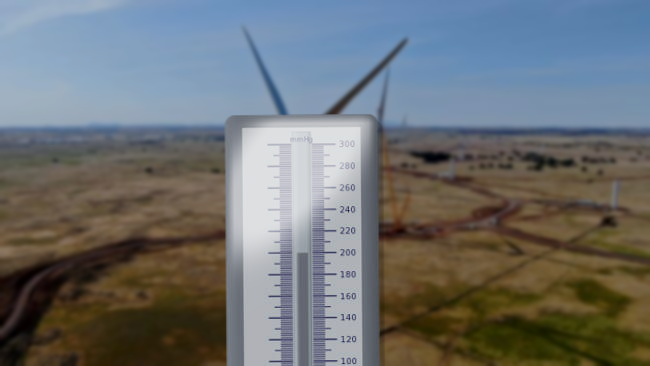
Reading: {"value": 200, "unit": "mmHg"}
